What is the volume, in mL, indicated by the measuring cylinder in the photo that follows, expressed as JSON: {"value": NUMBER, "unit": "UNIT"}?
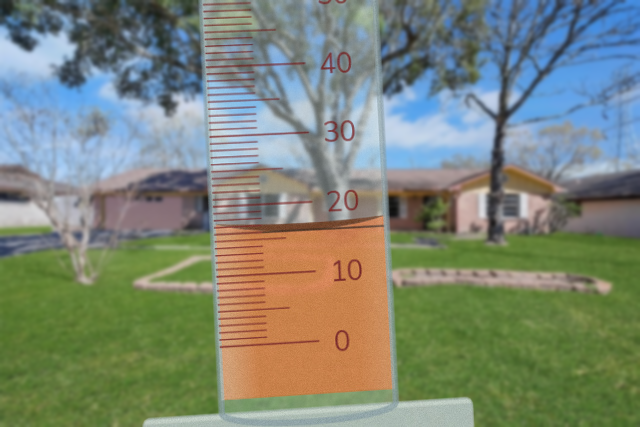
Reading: {"value": 16, "unit": "mL"}
